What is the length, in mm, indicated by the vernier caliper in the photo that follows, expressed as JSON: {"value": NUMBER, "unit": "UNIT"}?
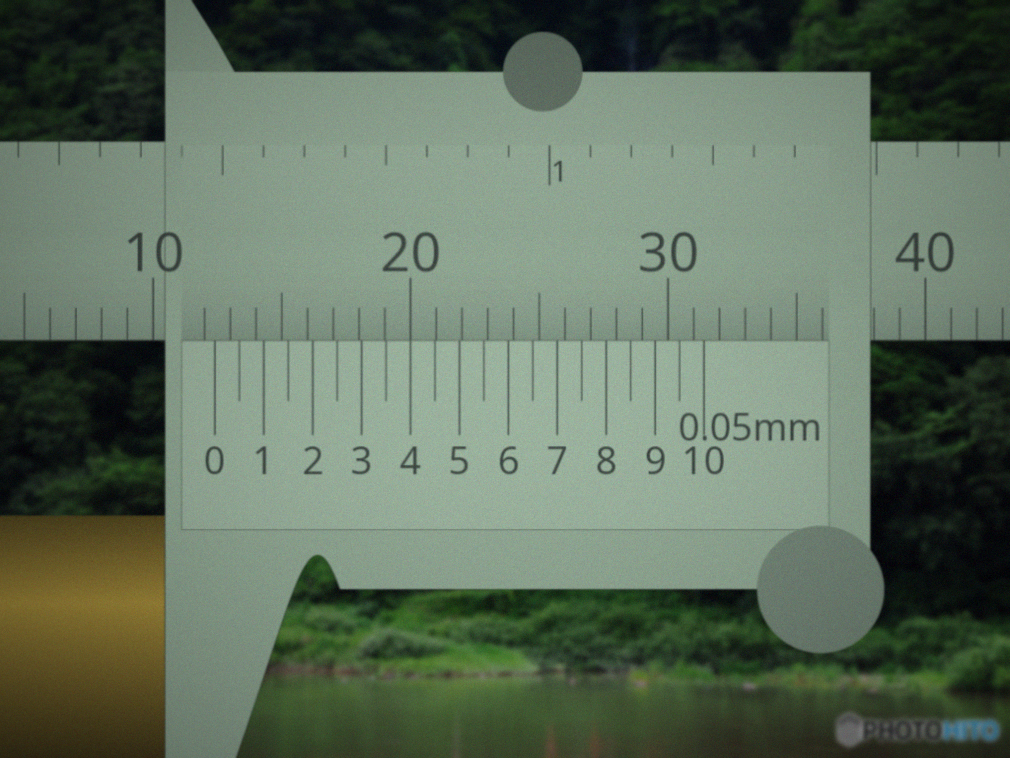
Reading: {"value": 12.40, "unit": "mm"}
